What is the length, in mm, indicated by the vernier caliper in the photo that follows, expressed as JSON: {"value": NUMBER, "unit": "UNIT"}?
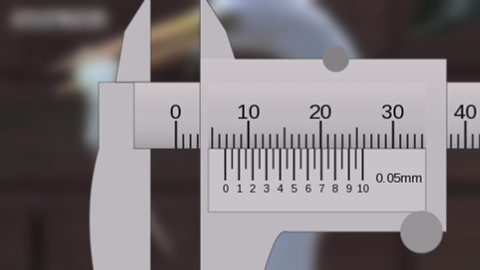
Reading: {"value": 6.8, "unit": "mm"}
